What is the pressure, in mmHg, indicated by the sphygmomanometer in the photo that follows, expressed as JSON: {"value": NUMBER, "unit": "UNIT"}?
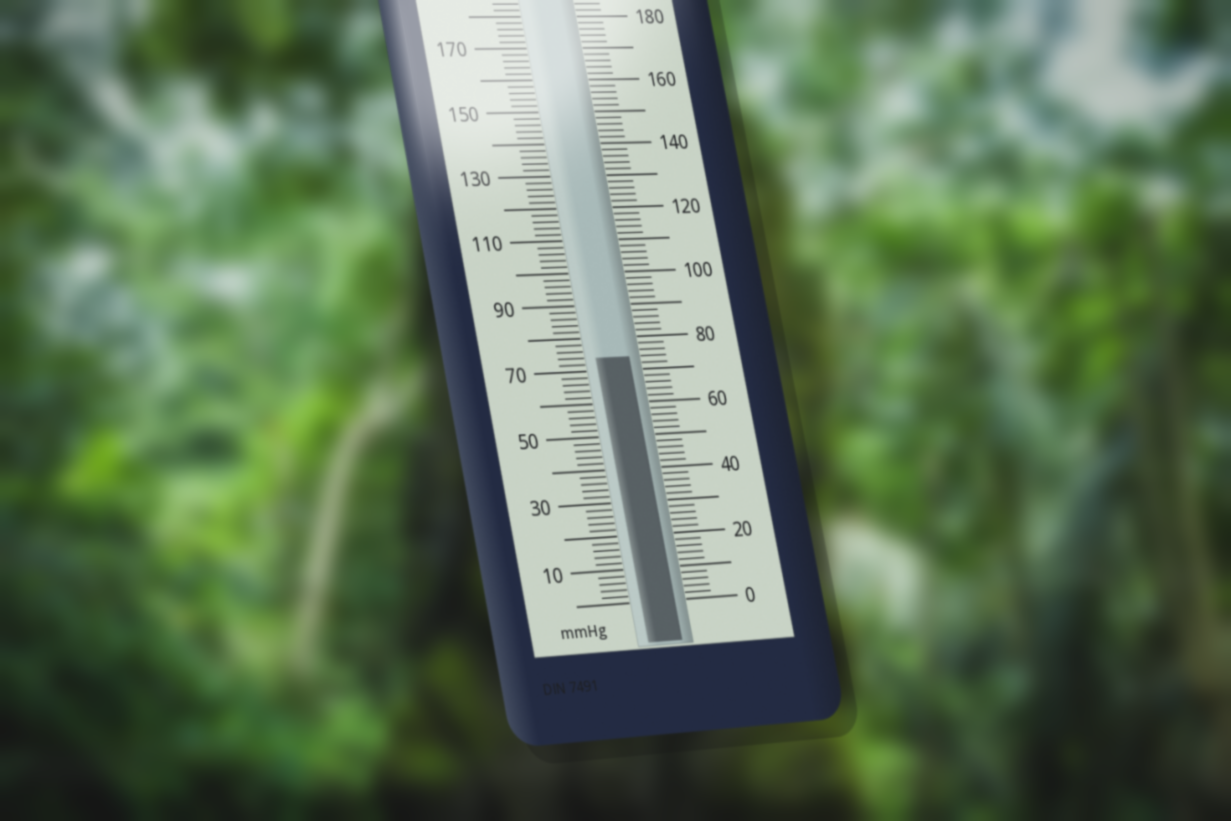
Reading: {"value": 74, "unit": "mmHg"}
